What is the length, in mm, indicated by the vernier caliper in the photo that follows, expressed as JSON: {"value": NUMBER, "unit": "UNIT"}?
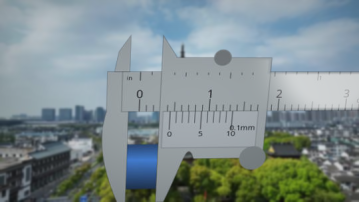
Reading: {"value": 4.4, "unit": "mm"}
